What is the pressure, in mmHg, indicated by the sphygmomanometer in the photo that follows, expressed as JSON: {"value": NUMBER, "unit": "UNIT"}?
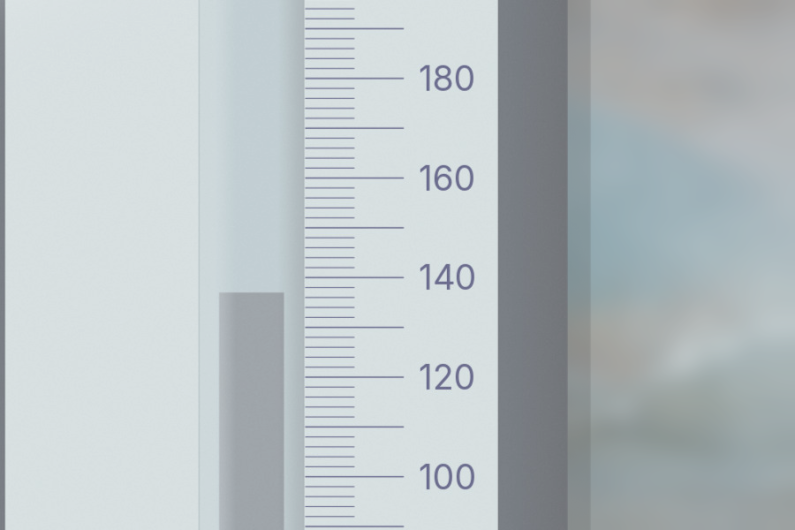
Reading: {"value": 137, "unit": "mmHg"}
